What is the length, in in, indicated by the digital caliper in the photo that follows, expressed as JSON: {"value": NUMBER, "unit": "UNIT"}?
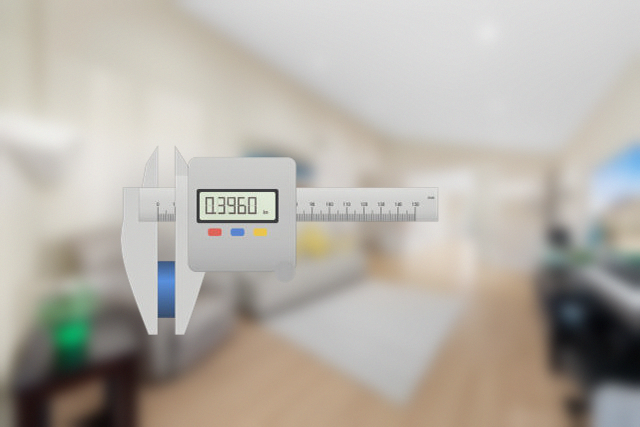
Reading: {"value": 0.3960, "unit": "in"}
